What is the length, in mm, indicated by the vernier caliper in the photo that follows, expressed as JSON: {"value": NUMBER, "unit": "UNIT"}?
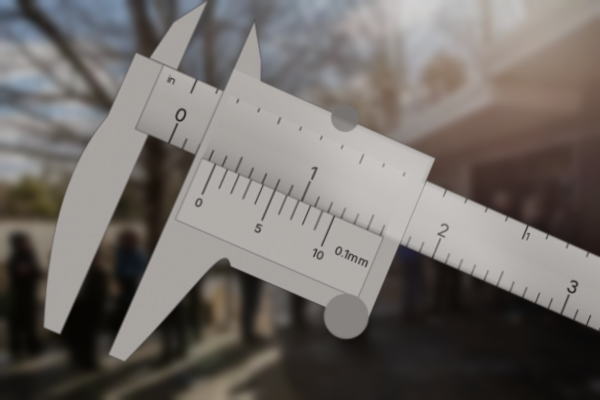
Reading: {"value": 3.5, "unit": "mm"}
